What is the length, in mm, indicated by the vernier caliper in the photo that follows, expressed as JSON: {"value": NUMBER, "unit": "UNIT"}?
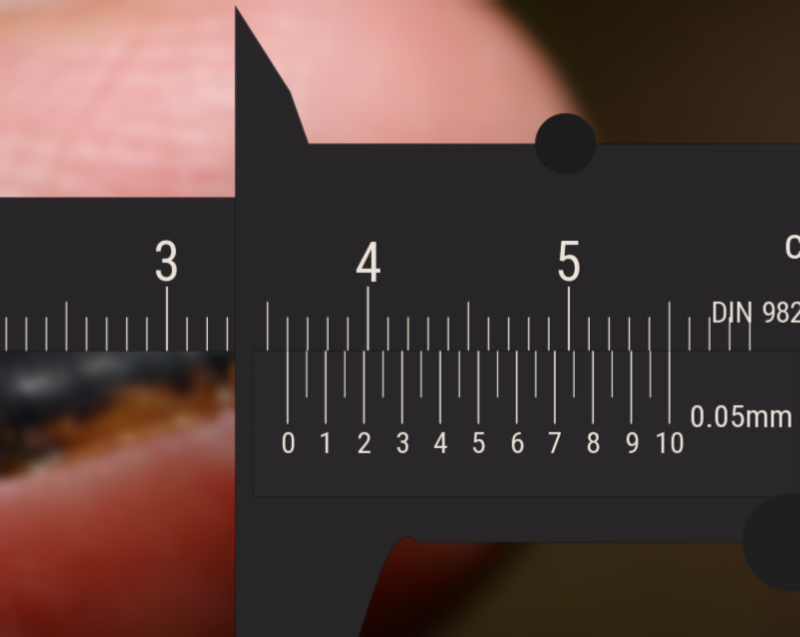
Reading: {"value": 36.0, "unit": "mm"}
